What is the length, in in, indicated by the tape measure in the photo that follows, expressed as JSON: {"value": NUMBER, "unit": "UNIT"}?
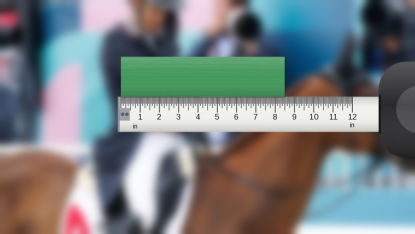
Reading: {"value": 8.5, "unit": "in"}
